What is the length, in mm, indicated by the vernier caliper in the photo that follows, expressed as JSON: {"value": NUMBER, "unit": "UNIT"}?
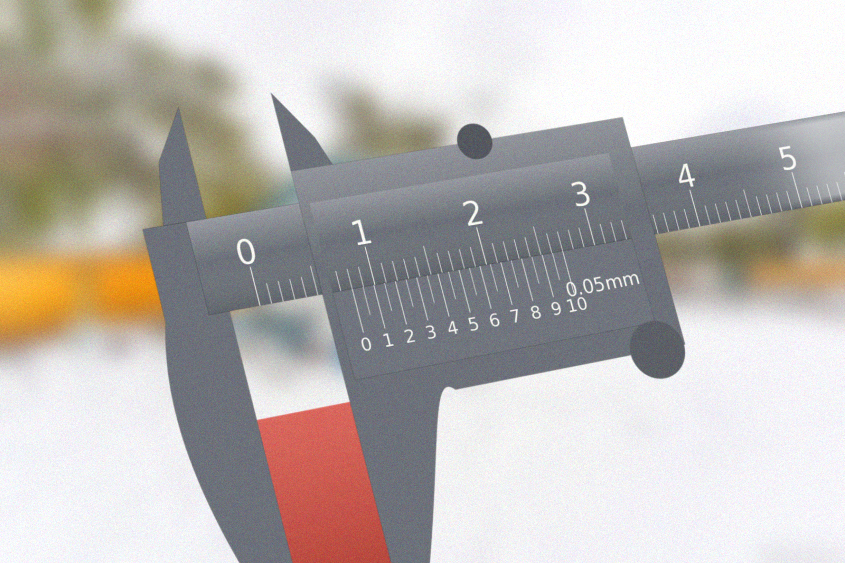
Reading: {"value": 8.0, "unit": "mm"}
